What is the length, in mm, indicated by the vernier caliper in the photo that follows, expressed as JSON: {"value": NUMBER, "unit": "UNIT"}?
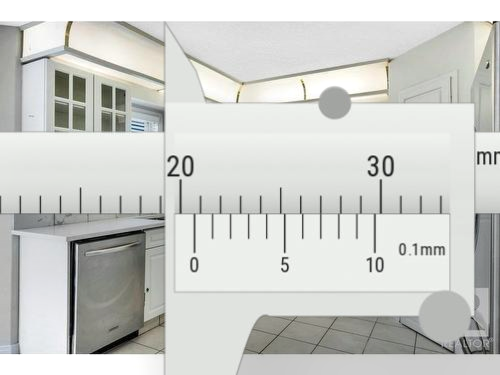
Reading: {"value": 20.7, "unit": "mm"}
